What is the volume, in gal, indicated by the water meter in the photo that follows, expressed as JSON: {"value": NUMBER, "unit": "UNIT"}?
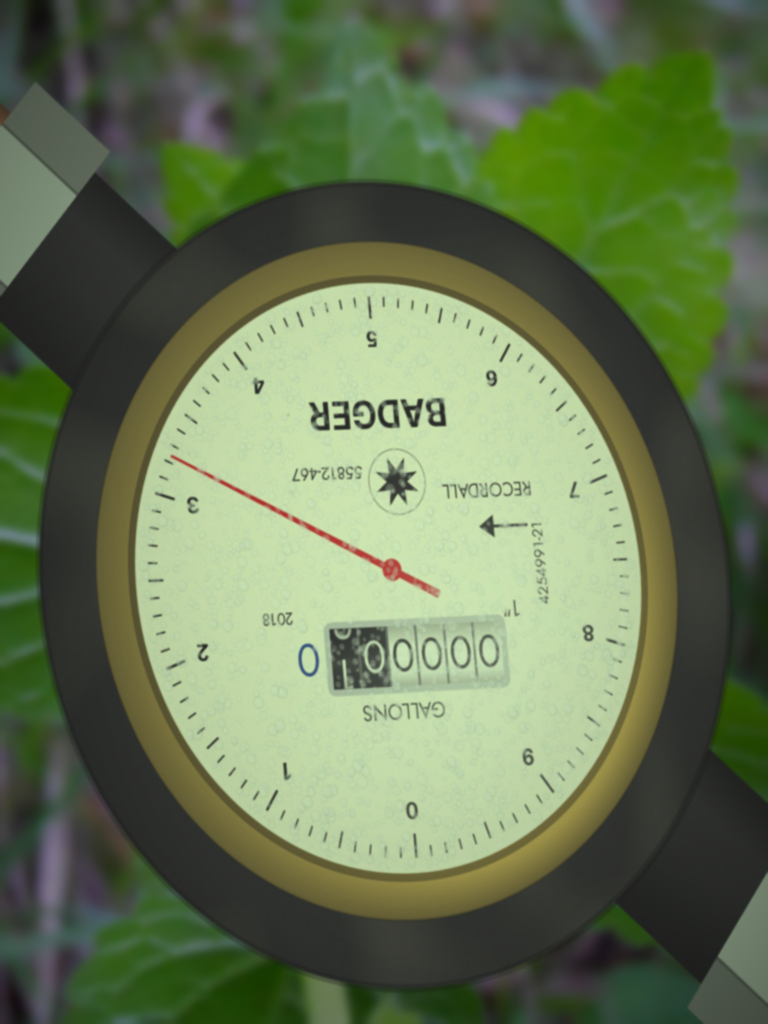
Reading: {"value": 13.2, "unit": "gal"}
